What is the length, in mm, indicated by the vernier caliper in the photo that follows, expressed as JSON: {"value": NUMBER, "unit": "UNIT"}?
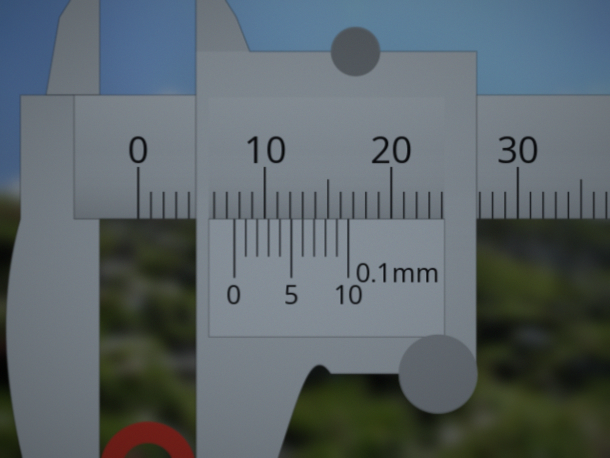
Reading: {"value": 7.6, "unit": "mm"}
